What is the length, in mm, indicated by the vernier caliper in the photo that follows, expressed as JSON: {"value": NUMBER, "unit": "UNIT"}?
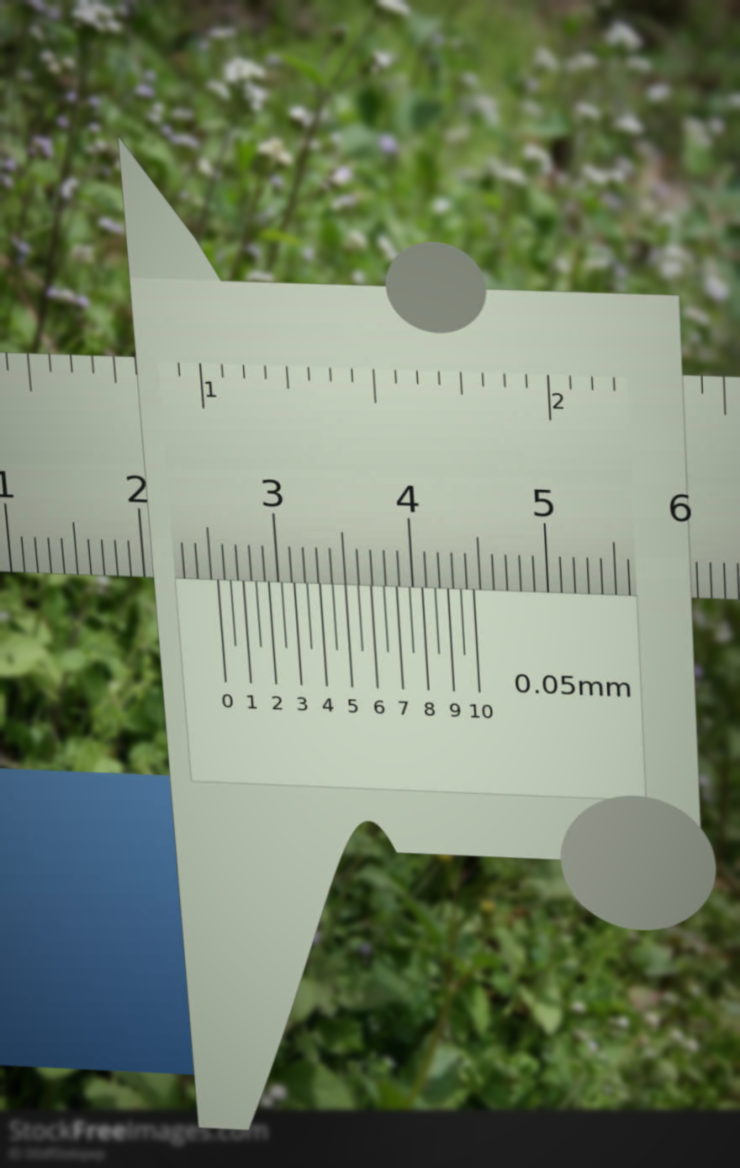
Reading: {"value": 25.5, "unit": "mm"}
